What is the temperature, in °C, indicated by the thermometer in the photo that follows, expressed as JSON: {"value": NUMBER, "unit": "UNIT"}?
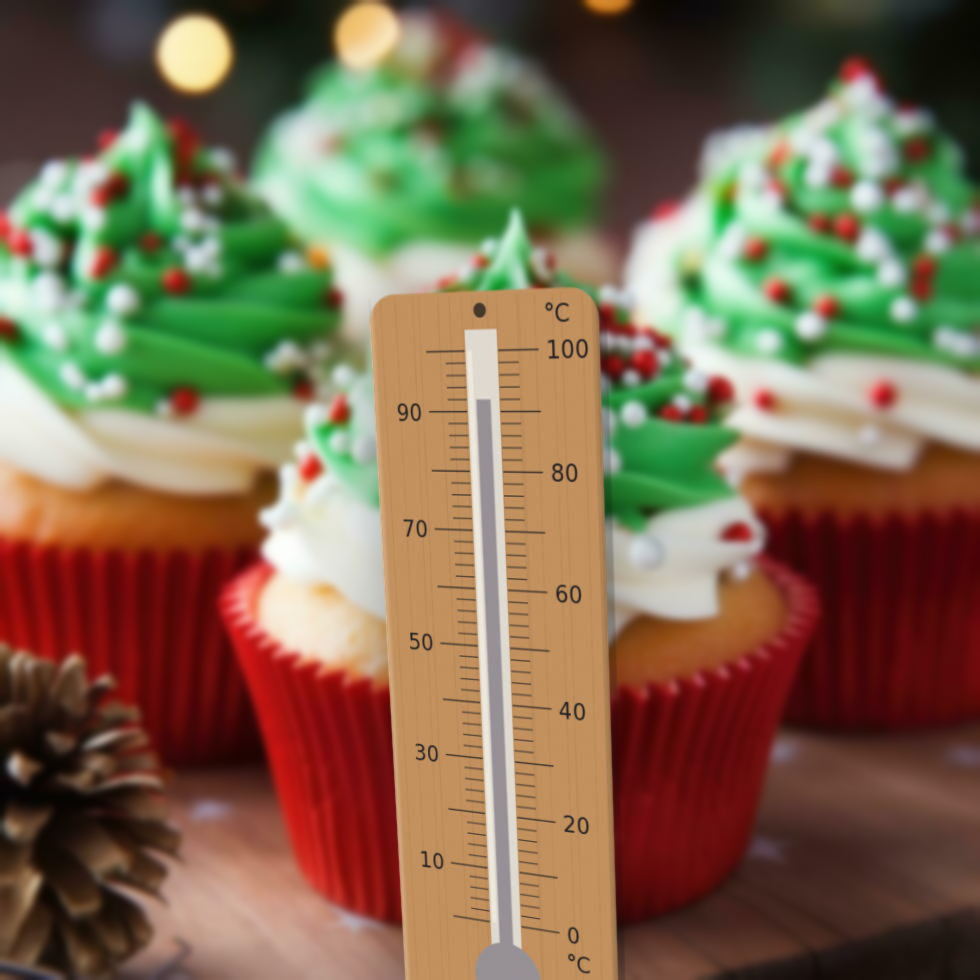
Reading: {"value": 92, "unit": "°C"}
